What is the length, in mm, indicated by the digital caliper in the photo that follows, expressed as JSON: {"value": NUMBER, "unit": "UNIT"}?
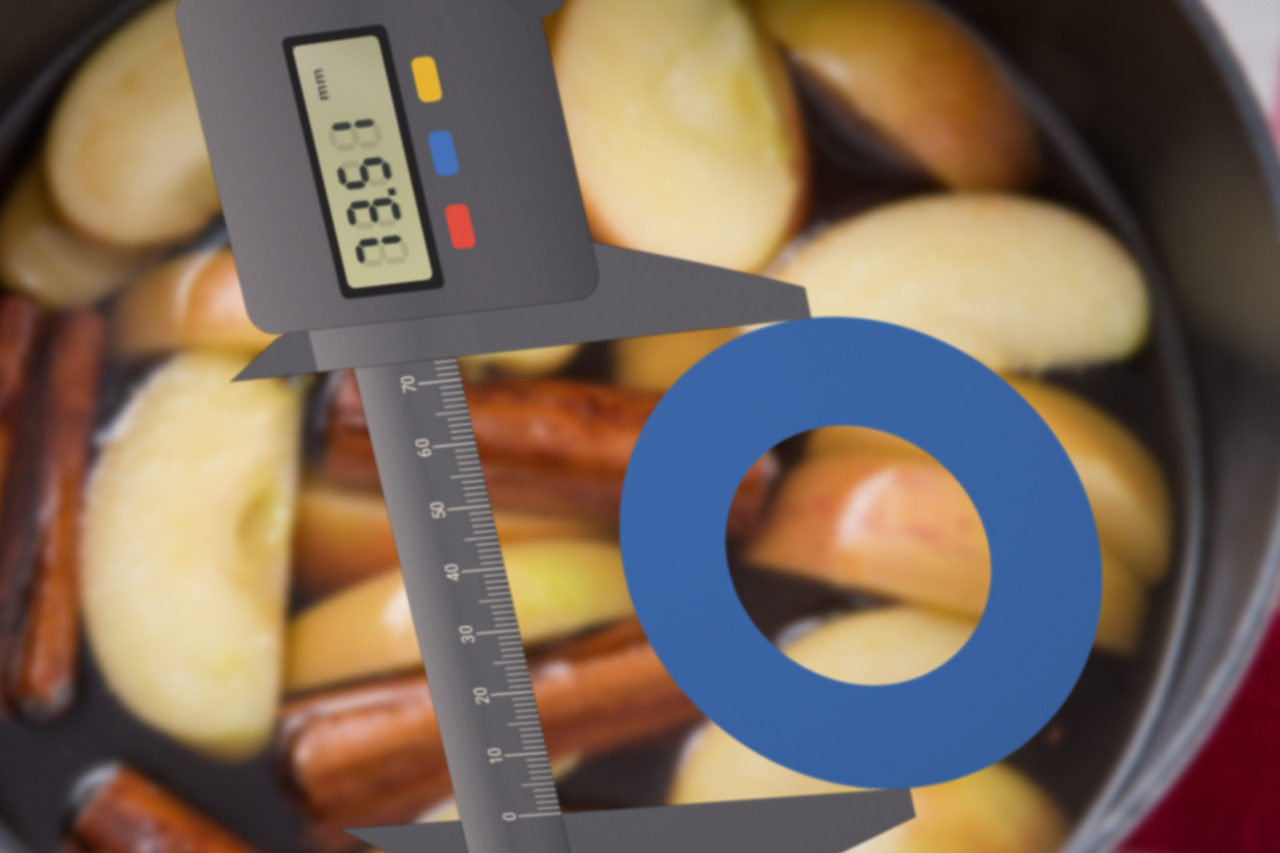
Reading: {"value": 73.51, "unit": "mm"}
